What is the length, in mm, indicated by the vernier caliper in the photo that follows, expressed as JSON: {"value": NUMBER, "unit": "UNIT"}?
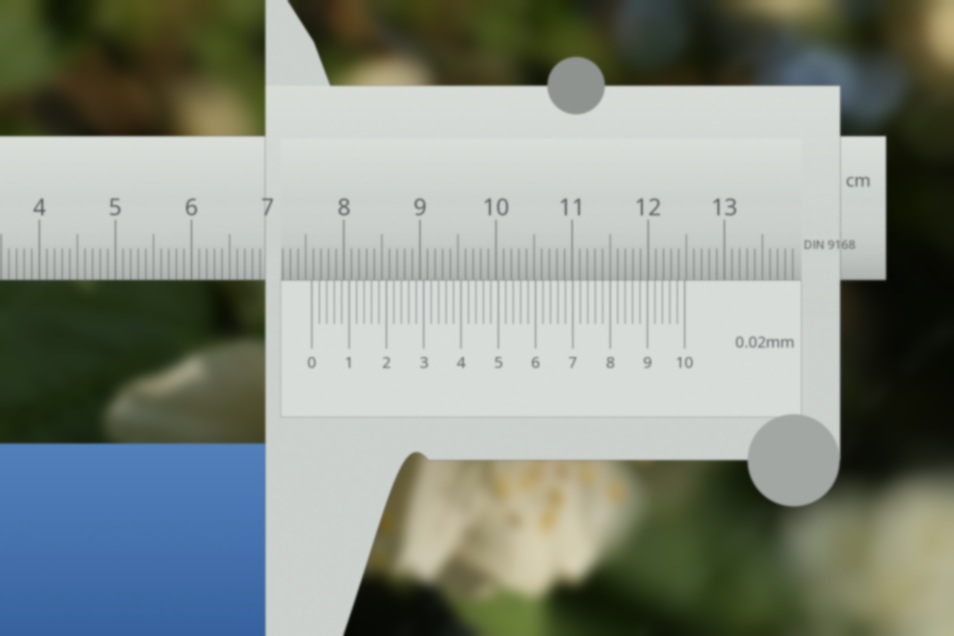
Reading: {"value": 75.8, "unit": "mm"}
